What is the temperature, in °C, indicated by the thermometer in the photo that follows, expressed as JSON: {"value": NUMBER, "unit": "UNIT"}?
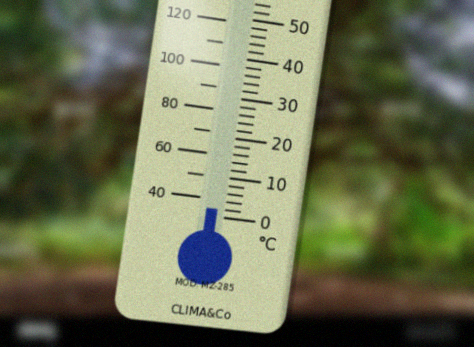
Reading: {"value": 2, "unit": "°C"}
